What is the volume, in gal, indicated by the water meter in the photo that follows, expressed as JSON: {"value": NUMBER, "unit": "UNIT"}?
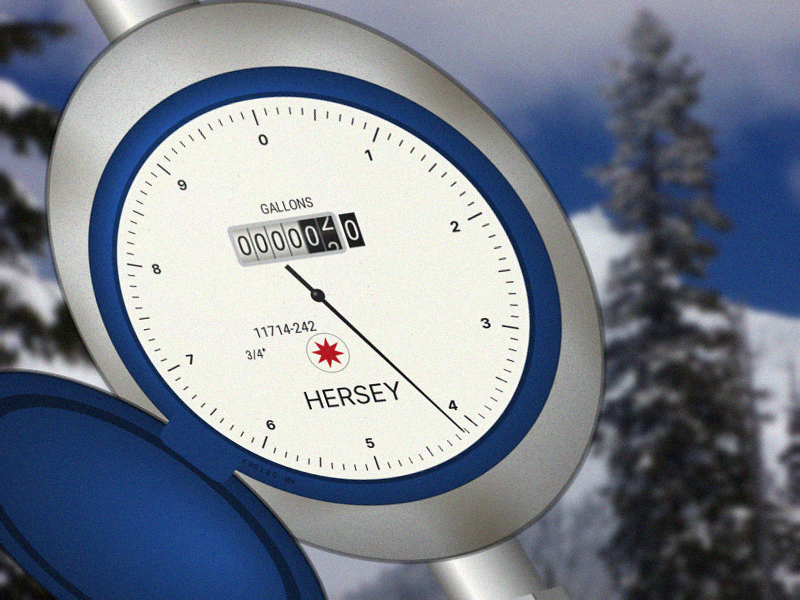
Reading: {"value": 24.1, "unit": "gal"}
